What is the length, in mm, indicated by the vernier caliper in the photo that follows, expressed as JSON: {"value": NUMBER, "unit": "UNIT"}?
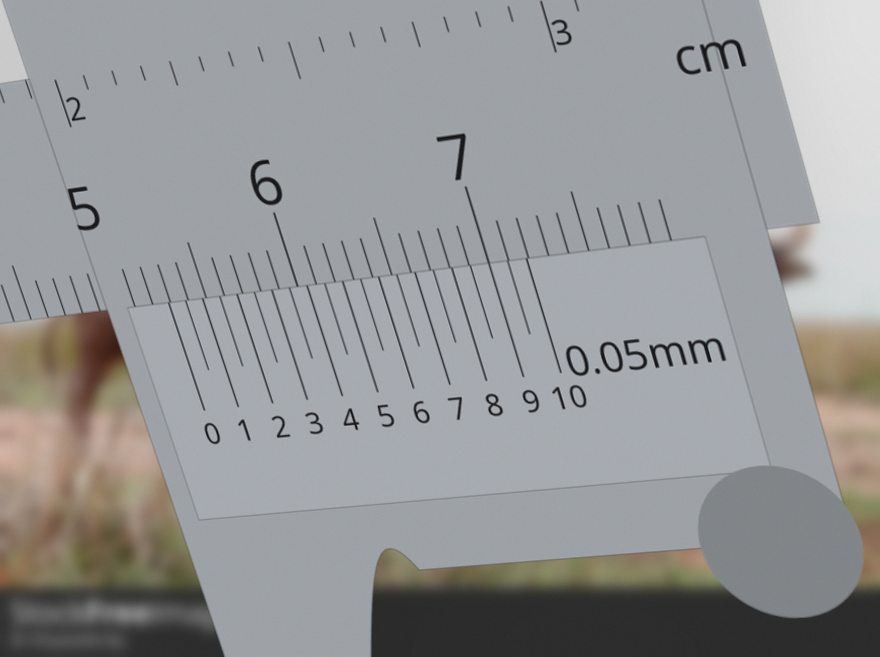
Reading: {"value": 52.9, "unit": "mm"}
